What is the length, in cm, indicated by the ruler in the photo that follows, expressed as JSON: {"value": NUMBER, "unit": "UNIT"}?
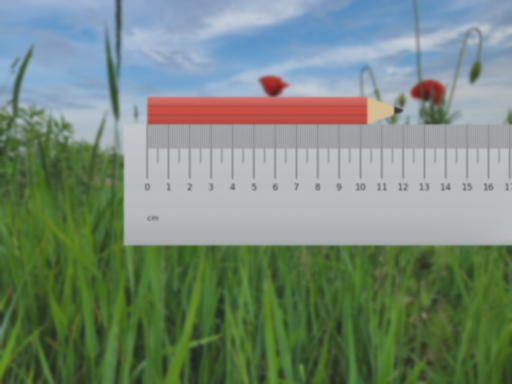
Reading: {"value": 12, "unit": "cm"}
